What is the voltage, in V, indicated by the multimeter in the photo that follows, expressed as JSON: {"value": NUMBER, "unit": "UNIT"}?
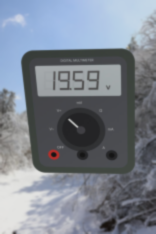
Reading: {"value": 19.59, "unit": "V"}
